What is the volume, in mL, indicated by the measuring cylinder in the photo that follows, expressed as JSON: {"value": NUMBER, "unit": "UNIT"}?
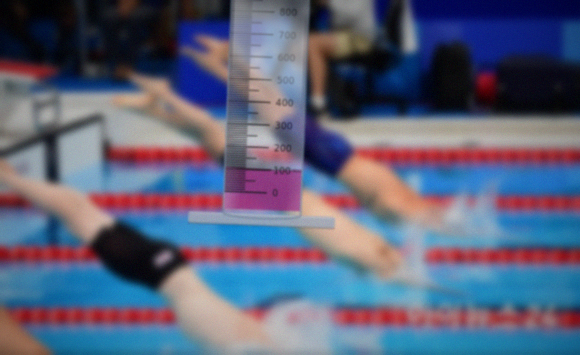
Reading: {"value": 100, "unit": "mL"}
